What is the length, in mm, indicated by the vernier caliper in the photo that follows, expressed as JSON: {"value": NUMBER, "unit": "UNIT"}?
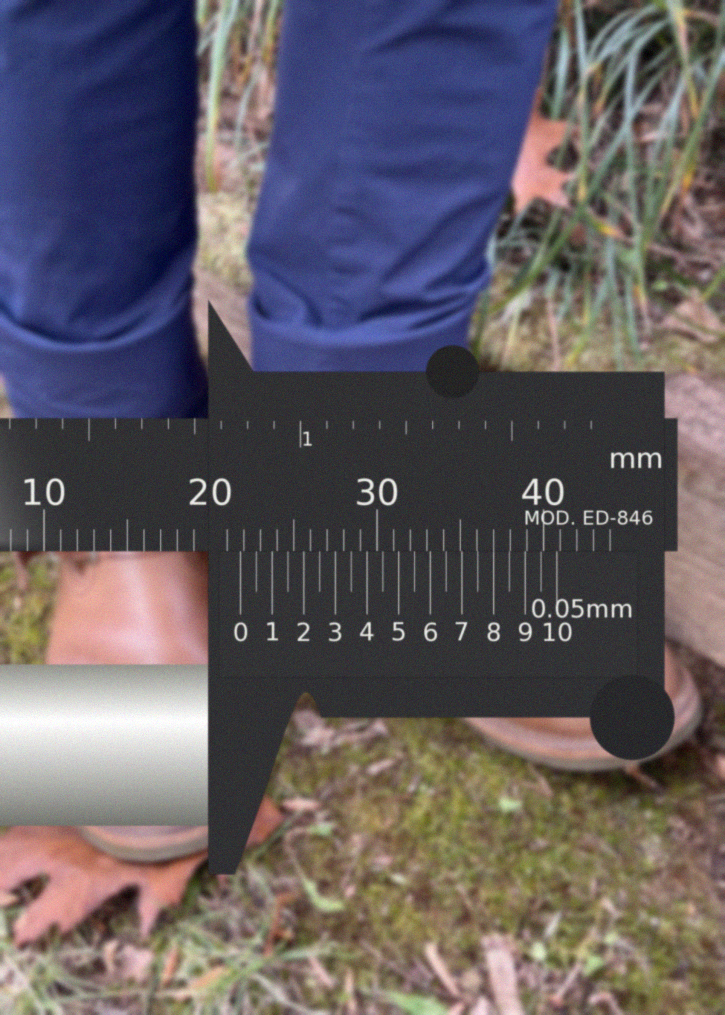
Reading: {"value": 21.8, "unit": "mm"}
